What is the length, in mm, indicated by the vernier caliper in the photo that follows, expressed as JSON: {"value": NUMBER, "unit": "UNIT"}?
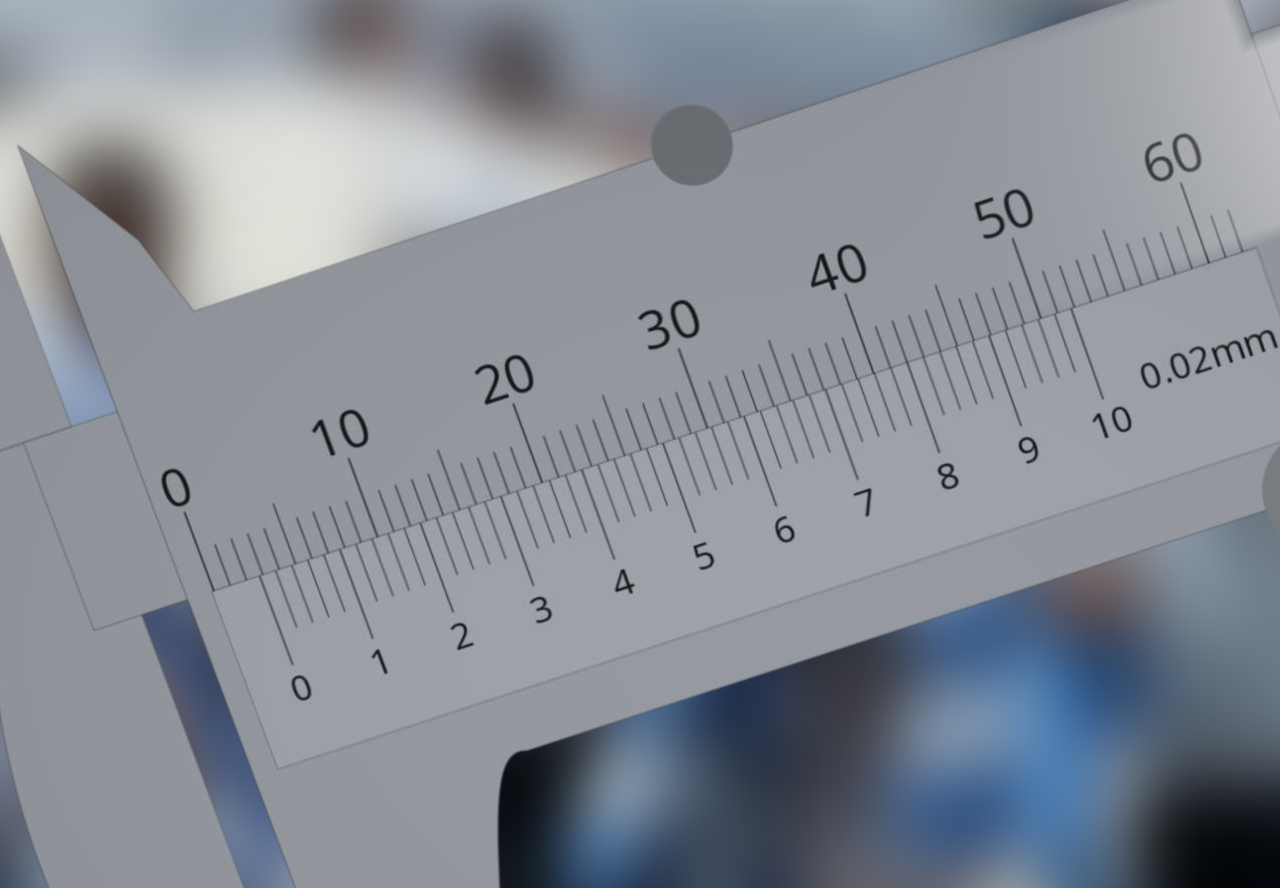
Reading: {"value": 2.8, "unit": "mm"}
